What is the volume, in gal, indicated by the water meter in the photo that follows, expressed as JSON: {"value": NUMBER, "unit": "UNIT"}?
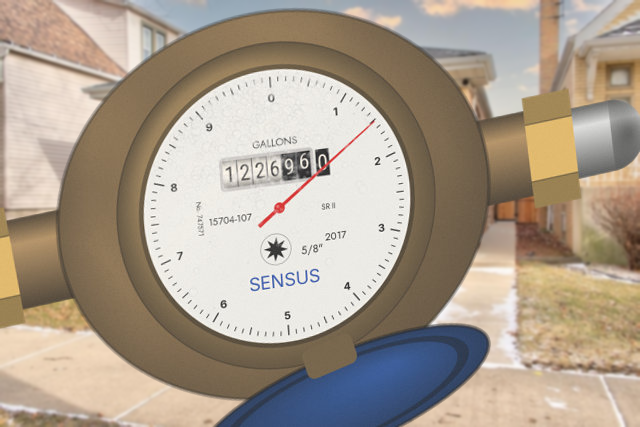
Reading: {"value": 1226961.5, "unit": "gal"}
